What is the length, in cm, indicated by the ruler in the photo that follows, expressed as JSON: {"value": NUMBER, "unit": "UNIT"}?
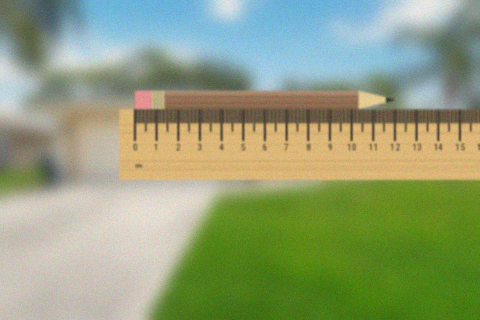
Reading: {"value": 12, "unit": "cm"}
